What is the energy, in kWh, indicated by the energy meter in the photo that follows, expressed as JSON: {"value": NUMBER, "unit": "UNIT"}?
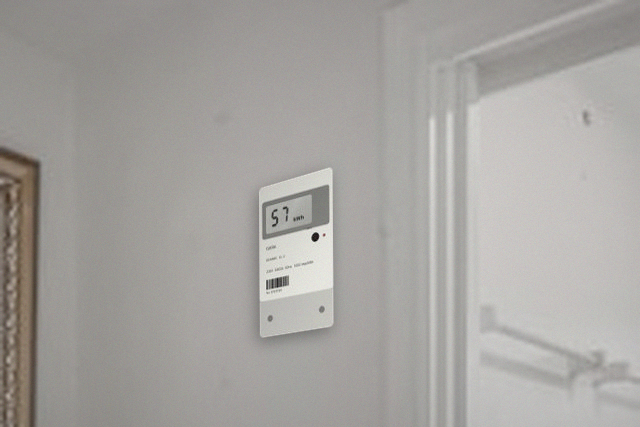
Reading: {"value": 57, "unit": "kWh"}
